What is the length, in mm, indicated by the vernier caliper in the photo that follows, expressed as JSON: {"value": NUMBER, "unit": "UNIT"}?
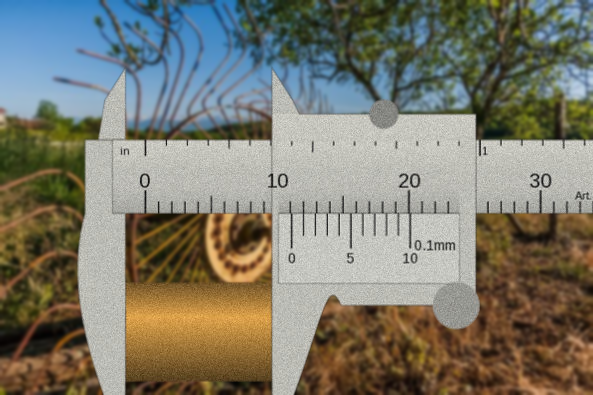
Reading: {"value": 11.1, "unit": "mm"}
